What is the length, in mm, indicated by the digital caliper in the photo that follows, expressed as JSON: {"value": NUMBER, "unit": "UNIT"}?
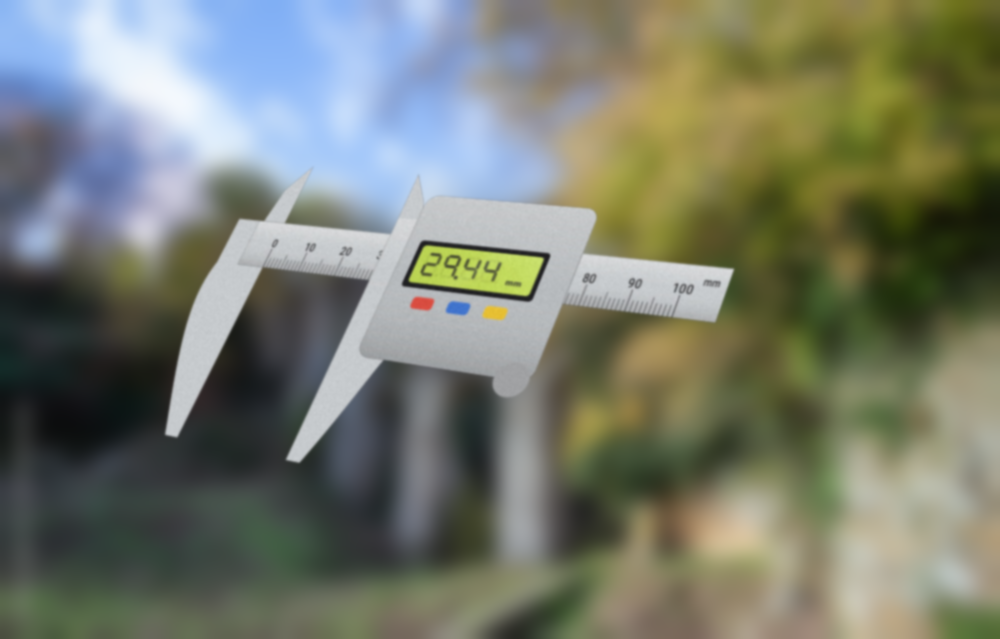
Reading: {"value": 29.44, "unit": "mm"}
